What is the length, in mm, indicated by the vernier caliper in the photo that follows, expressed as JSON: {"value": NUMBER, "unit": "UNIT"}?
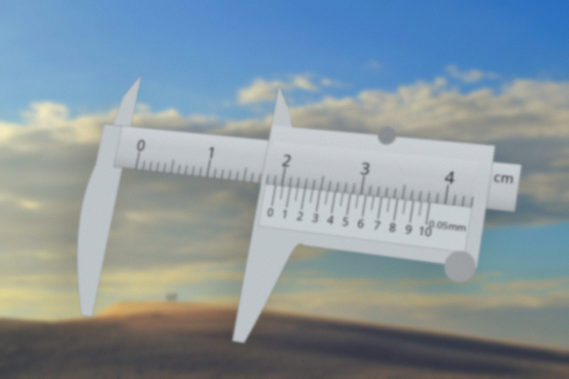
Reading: {"value": 19.2, "unit": "mm"}
